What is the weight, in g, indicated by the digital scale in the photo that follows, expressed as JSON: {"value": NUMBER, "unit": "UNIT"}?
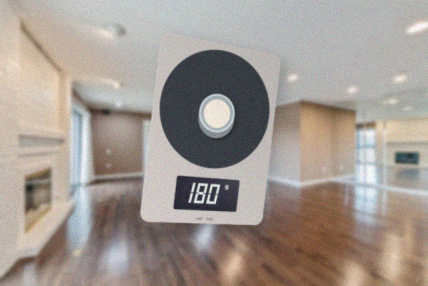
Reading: {"value": 180, "unit": "g"}
